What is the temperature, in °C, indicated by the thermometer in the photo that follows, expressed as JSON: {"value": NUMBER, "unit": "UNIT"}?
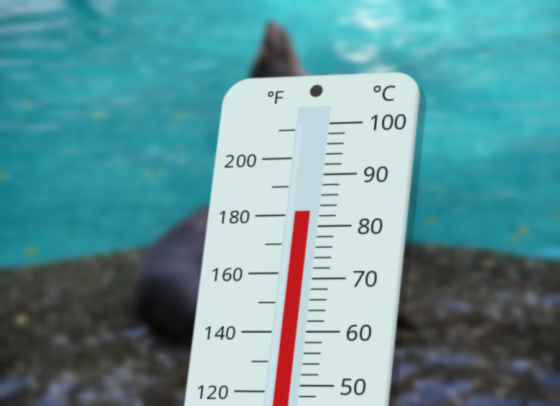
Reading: {"value": 83, "unit": "°C"}
